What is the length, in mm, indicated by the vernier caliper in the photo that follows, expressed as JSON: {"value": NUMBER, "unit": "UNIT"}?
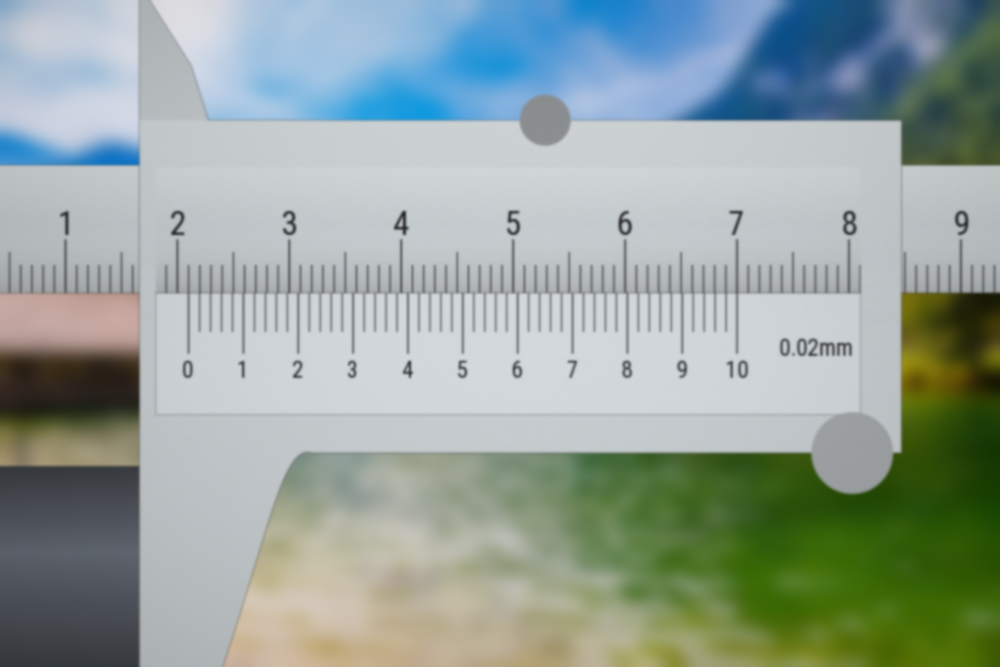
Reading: {"value": 21.0, "unit": "mm"}
